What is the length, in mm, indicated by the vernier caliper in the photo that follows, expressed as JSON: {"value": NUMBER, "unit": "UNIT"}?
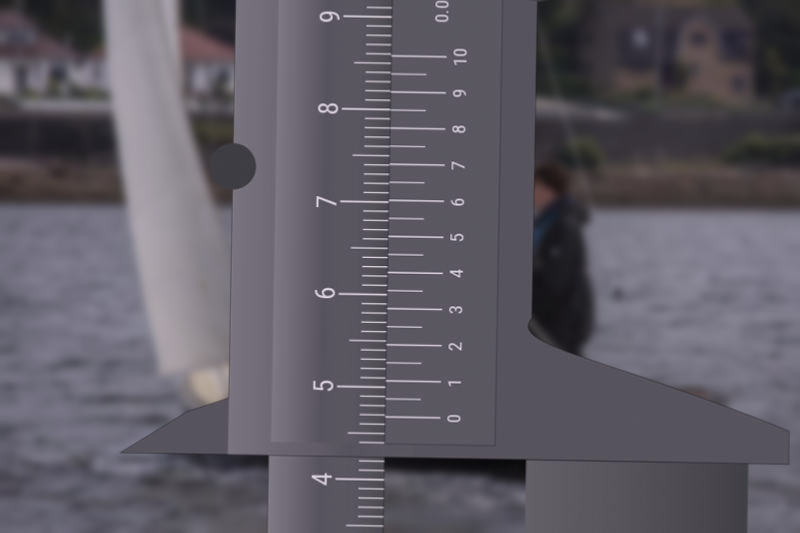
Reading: {"value": 46.8, "unit": "mm"}
